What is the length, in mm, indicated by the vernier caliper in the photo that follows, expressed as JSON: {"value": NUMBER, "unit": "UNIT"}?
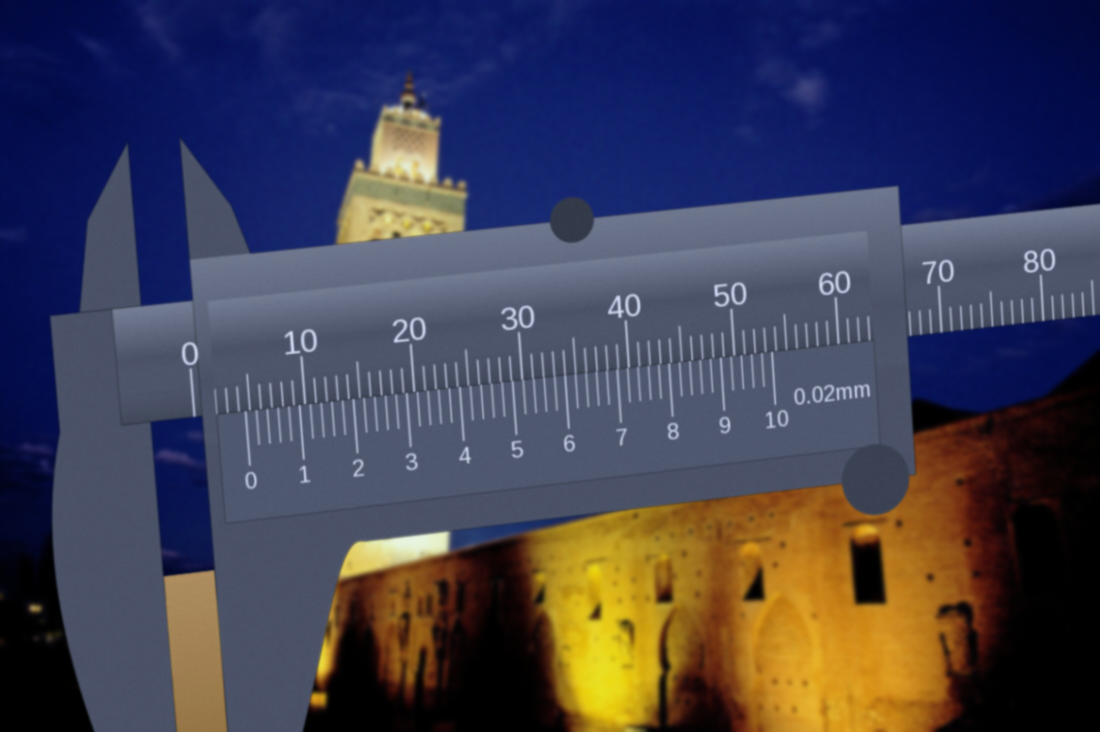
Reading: {"value": 4.6, "unit": "mm"}
